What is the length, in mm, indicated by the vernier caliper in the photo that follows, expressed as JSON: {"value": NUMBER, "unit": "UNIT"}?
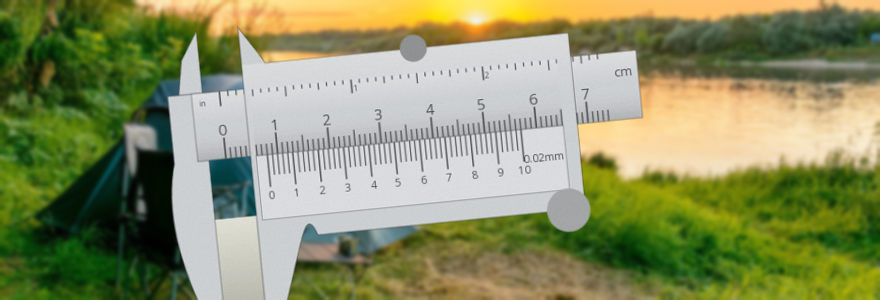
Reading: {"value": 8.0, "unit": "mm"}
